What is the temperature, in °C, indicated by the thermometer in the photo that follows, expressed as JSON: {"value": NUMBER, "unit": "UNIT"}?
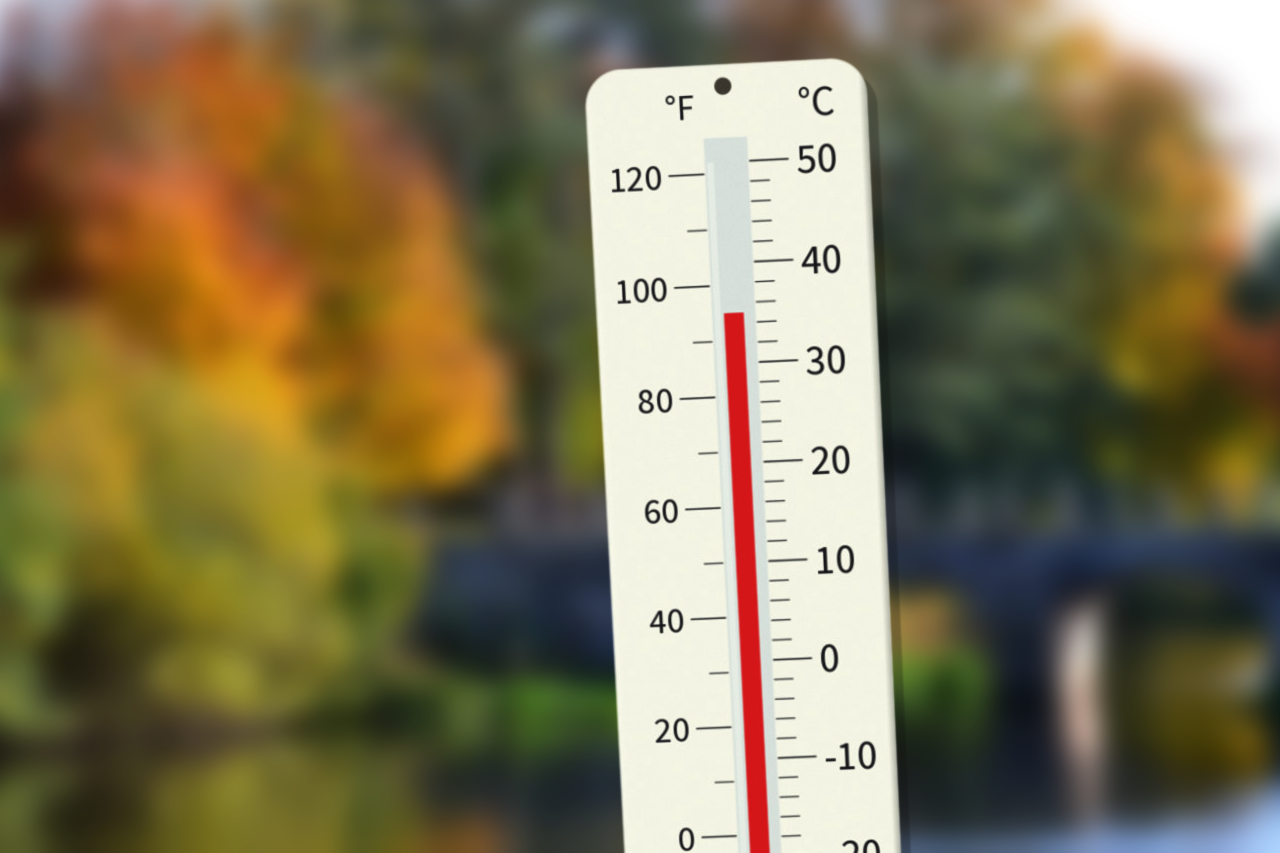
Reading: {"value": 35, "unit": "°C"}
